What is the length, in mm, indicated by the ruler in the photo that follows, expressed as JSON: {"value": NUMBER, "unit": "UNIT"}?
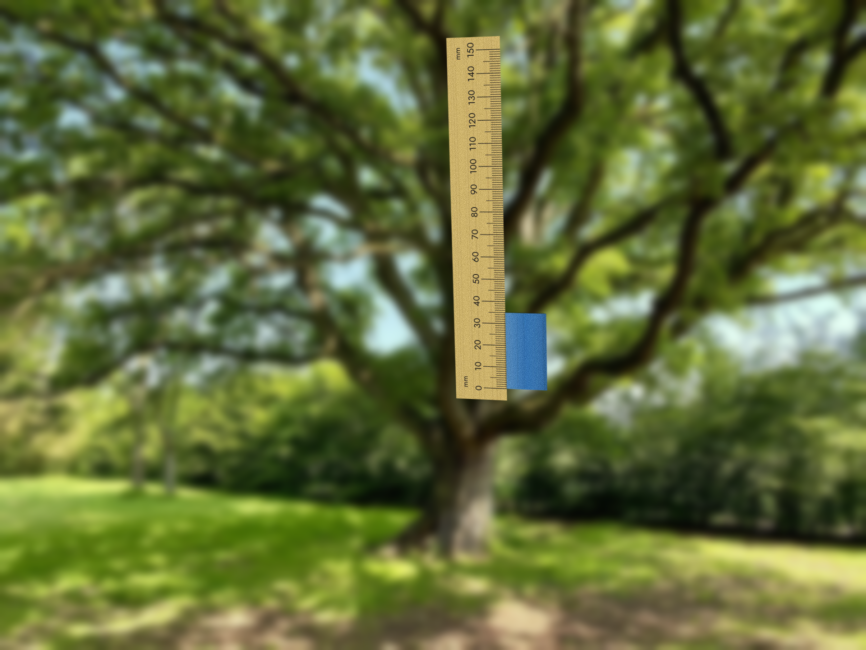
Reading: {"value": 35, "unit": "mm"}
